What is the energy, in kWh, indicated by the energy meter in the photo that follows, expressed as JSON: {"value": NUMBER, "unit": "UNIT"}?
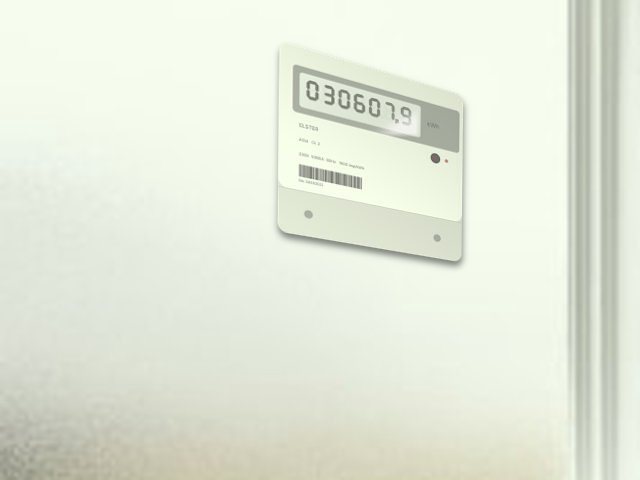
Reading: {"value": 30607.9, "unit": "kWh"}
